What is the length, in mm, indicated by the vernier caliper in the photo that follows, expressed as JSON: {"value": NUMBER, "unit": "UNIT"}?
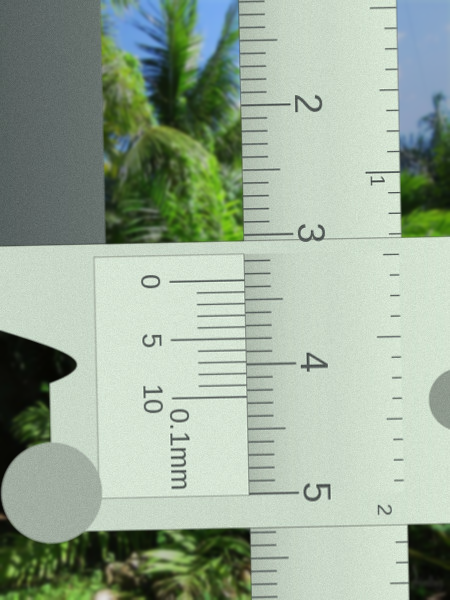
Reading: {"value": 33.5, "unit": "mm"}
